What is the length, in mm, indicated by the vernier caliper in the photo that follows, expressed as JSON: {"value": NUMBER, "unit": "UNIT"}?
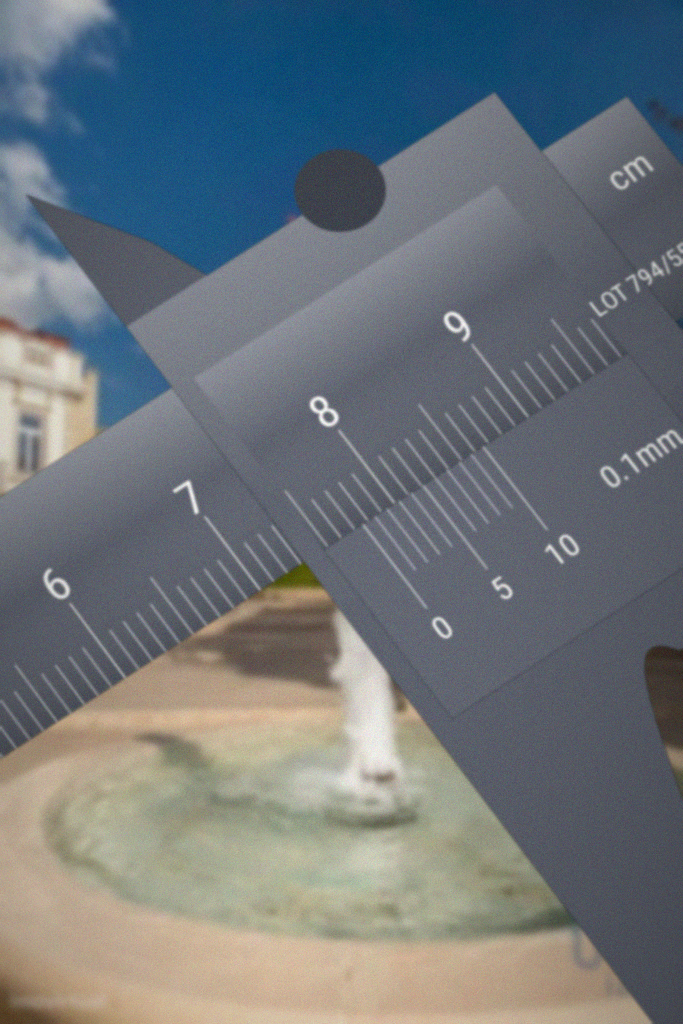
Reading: {"value": 77.6, "unit": "mm"}
